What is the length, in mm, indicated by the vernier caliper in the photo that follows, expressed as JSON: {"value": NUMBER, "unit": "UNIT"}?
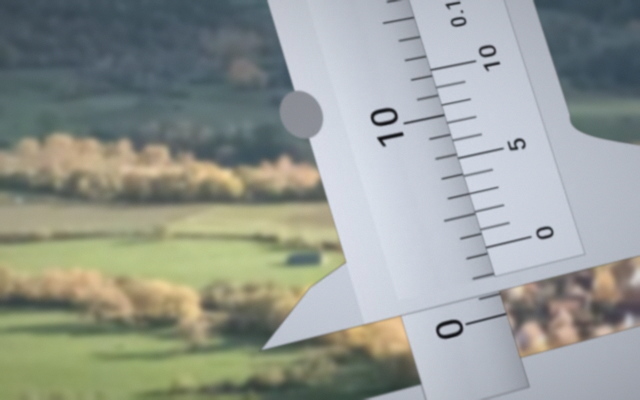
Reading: {"value": 3.3, "unit": "mm"}
